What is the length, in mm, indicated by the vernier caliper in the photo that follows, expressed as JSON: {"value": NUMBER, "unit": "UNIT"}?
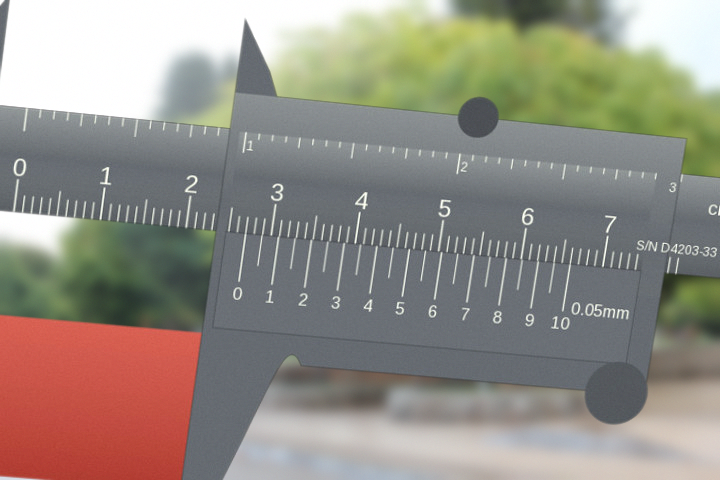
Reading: {"value": 27.0, "unit": "mm"}
